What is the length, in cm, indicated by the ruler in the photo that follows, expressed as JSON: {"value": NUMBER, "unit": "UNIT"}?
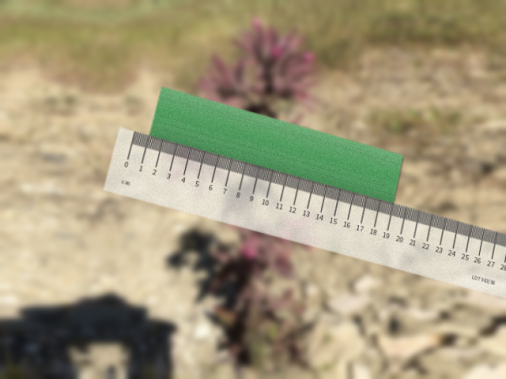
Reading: {"value": 18, "unit": "cm"}
